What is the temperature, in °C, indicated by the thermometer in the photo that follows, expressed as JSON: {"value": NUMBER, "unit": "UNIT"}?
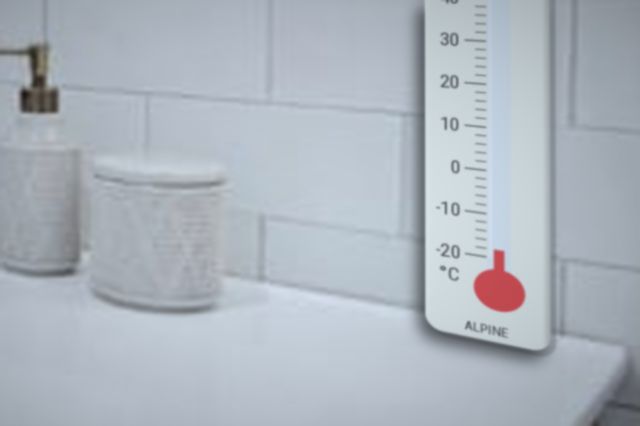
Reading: {"value": -18, "unit": "°C"}
